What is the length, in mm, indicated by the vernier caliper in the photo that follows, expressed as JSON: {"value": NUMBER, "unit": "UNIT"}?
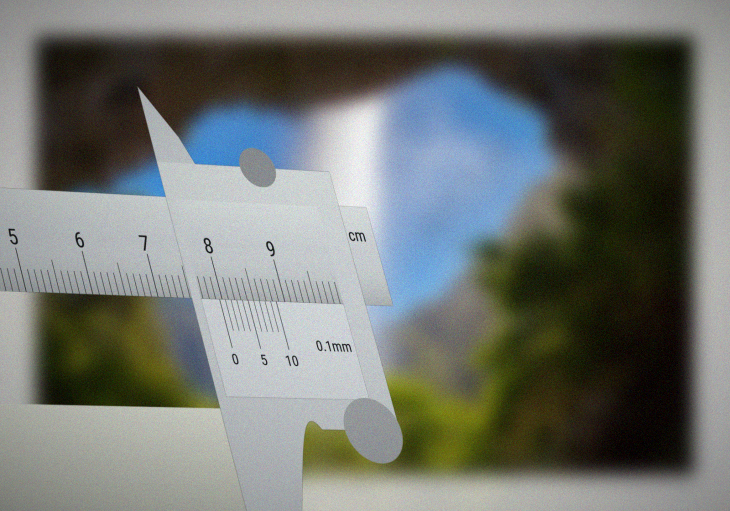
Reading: {"value": 79.6, "unit": "mm"}
